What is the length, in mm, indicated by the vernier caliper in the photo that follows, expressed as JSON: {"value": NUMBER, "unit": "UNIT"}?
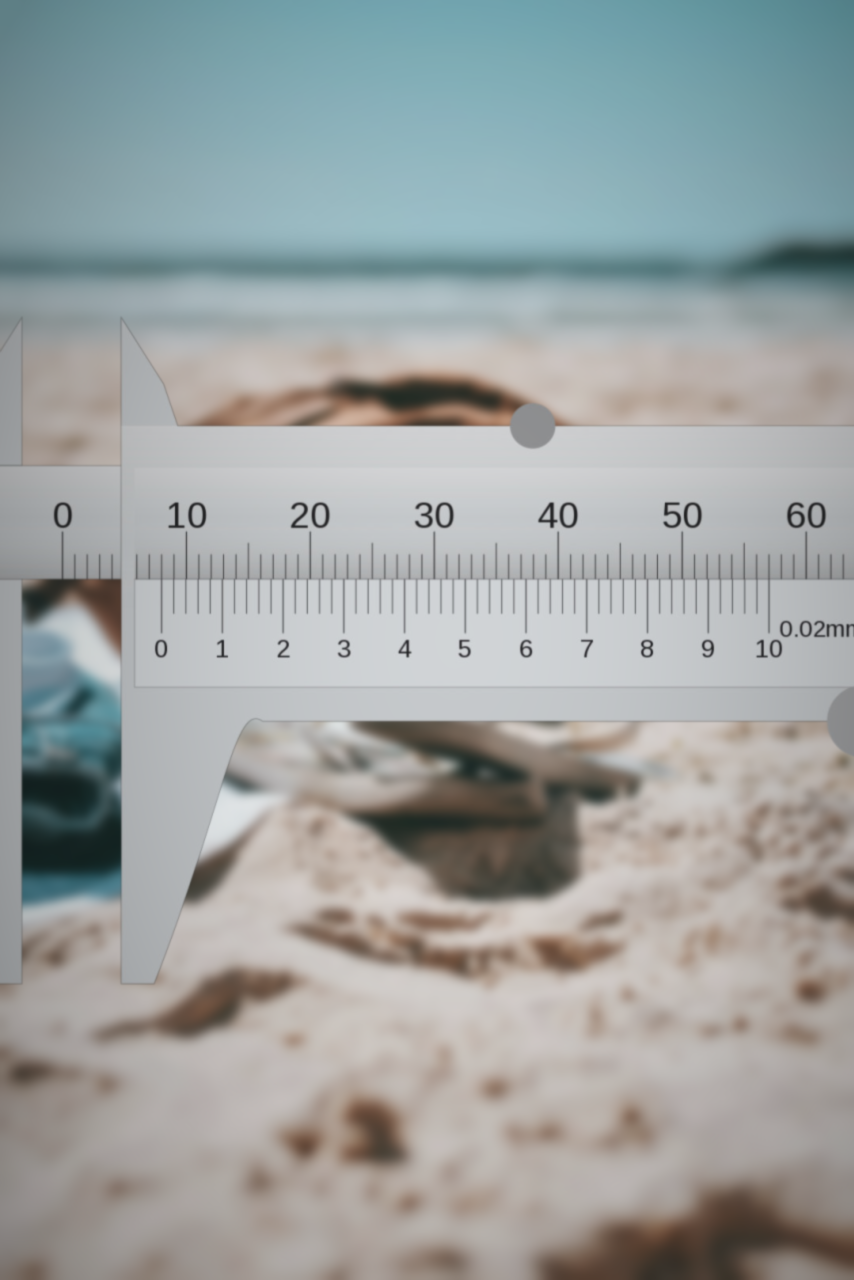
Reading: {"value": 8.0, "unit": "mm"}
